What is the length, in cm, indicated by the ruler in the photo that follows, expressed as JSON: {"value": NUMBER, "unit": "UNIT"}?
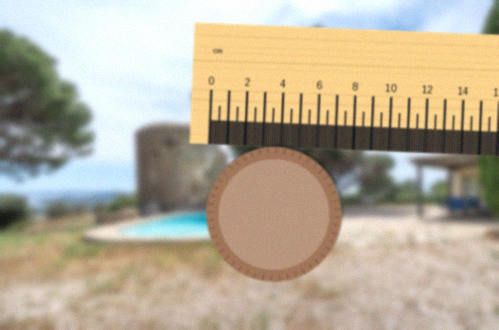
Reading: {"value": 7.5, "unit": "cm"}
